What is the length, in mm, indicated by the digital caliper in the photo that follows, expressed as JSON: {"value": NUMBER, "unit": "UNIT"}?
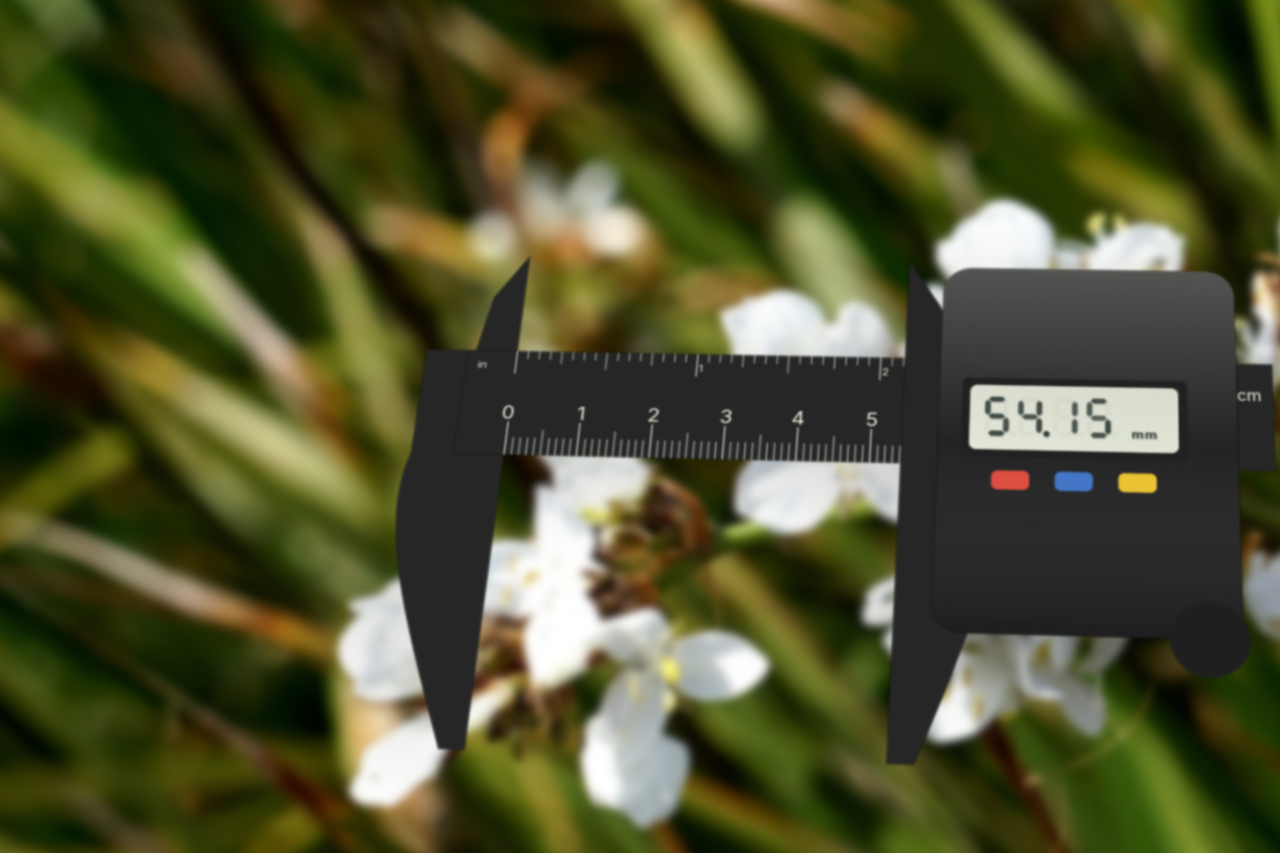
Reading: {"value": 54.15, "unit": "mm"}
